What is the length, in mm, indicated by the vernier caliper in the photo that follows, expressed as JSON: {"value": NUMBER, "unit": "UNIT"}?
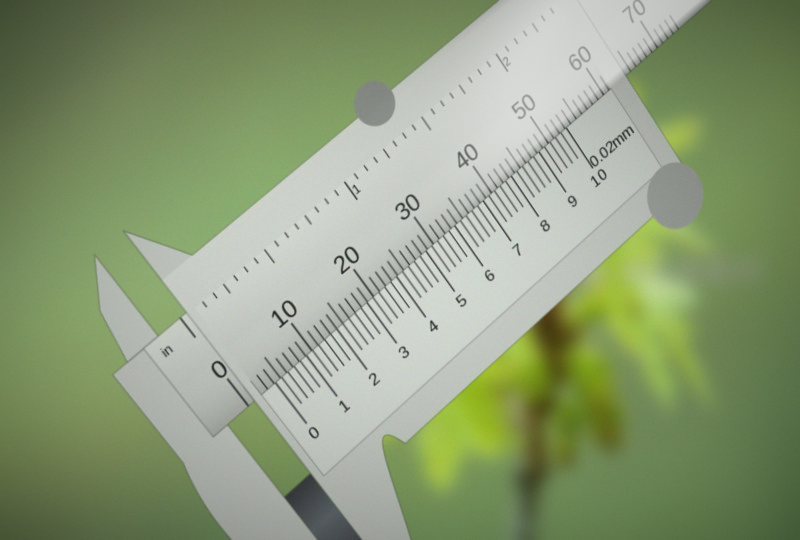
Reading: {"value": 4.2, "unit": "mm"}
